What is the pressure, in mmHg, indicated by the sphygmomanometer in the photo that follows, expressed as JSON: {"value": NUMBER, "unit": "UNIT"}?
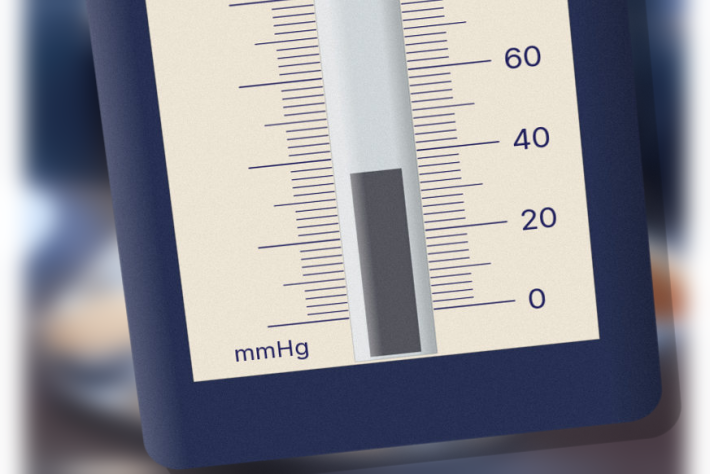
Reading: {"value": 36, "unit": "mmHg"}
